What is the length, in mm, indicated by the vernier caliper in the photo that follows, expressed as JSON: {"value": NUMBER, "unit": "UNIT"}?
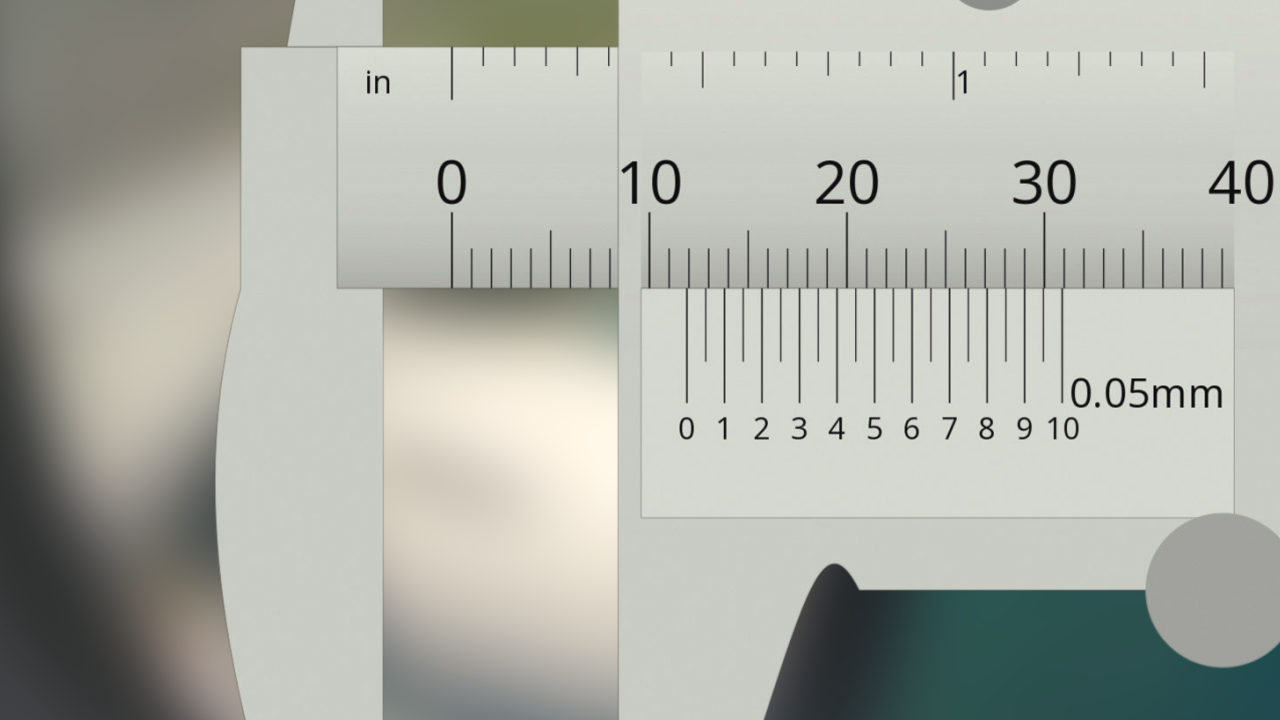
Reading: {"value": 11.9, "unit": "mm"}
